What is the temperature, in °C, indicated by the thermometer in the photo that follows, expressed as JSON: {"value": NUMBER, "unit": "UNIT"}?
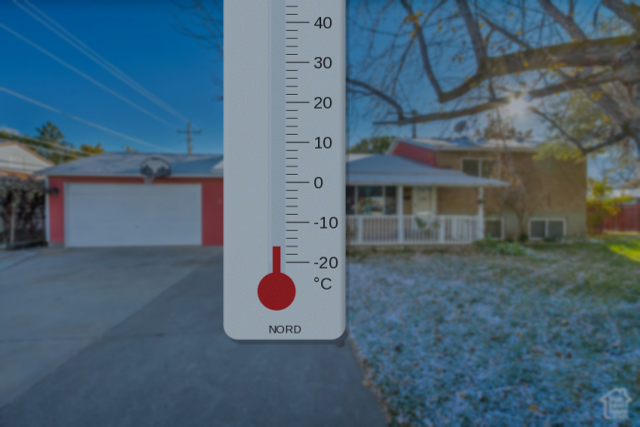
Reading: {"value": -16, "unit": "°C"}
